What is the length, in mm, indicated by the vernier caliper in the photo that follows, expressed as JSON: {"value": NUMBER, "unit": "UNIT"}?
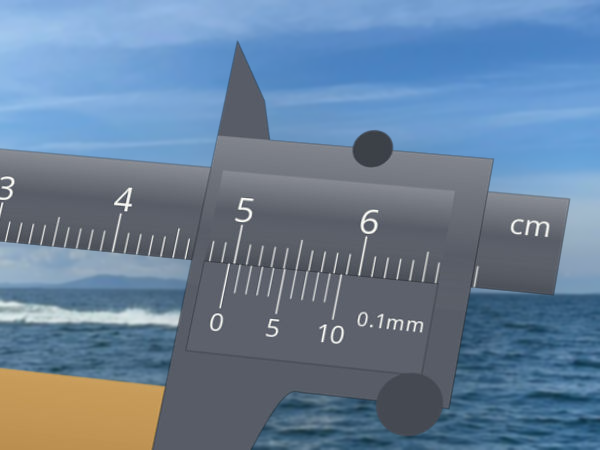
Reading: {"value": 49.6, "unit": "mm"}
